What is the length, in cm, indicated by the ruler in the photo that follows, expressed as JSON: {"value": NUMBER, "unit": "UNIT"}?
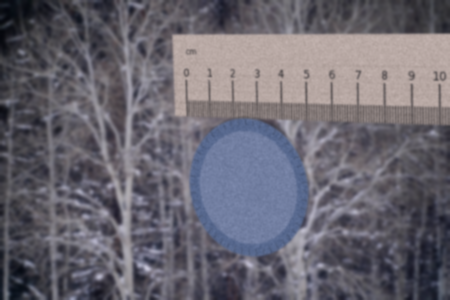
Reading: {"value": 5, "unit": "cm"}
